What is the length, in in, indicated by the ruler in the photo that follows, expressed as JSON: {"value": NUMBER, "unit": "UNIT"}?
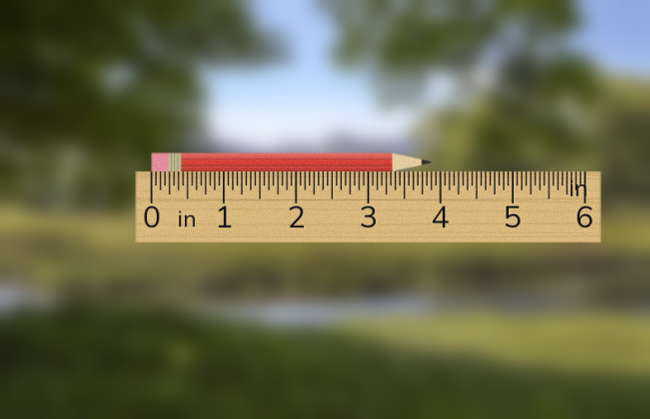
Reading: {"value": 3.875, "unit": "in"}
